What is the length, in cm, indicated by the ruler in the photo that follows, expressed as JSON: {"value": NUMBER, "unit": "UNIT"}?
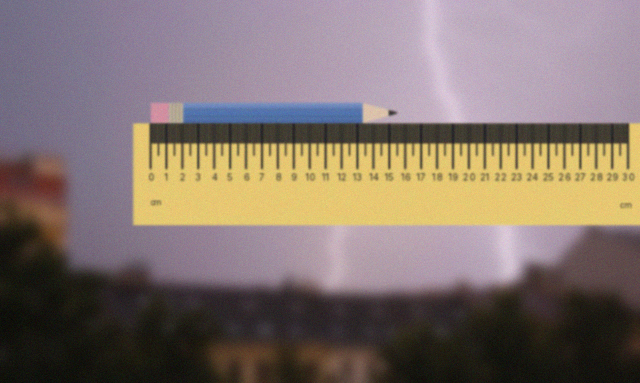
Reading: {"value": 15.5, "unit": "cm"}
